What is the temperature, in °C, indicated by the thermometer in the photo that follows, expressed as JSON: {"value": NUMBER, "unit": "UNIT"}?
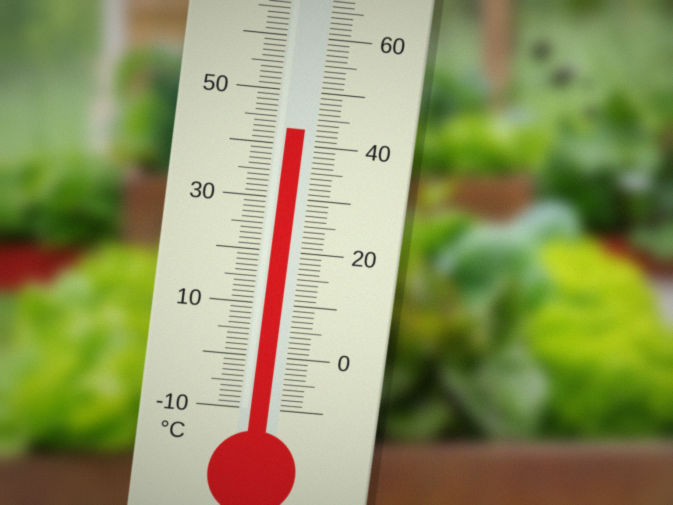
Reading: {"value": 43, "unit": "°C"}
